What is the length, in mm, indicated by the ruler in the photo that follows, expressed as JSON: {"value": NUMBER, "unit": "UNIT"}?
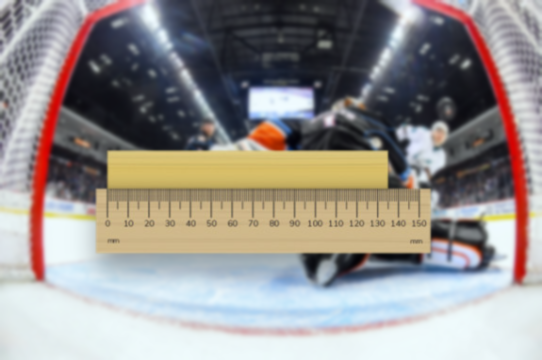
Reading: {"value": 135, "unit": "mm"}
